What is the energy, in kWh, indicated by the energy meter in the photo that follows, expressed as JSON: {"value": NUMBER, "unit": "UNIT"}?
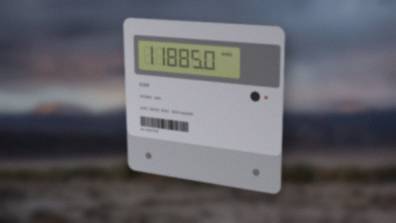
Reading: {"value": 11885.0, "unit": "kWh"}
